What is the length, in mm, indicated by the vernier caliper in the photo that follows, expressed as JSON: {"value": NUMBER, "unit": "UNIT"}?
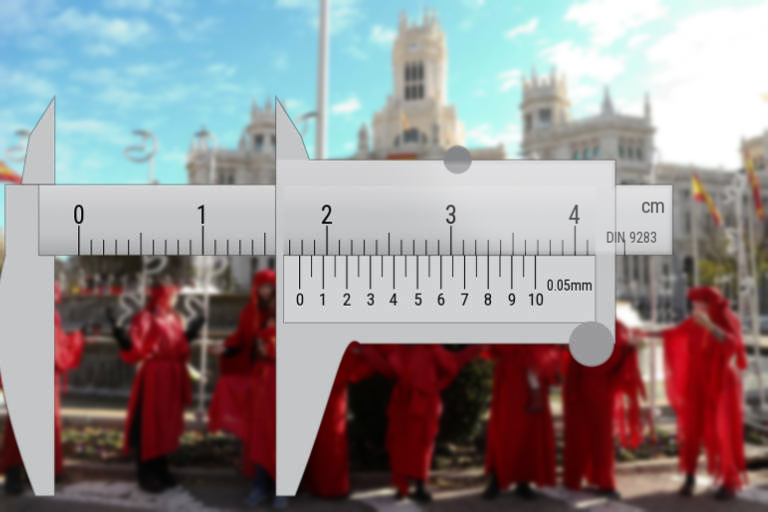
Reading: {"value": 17.8, "unit": "mm"}
